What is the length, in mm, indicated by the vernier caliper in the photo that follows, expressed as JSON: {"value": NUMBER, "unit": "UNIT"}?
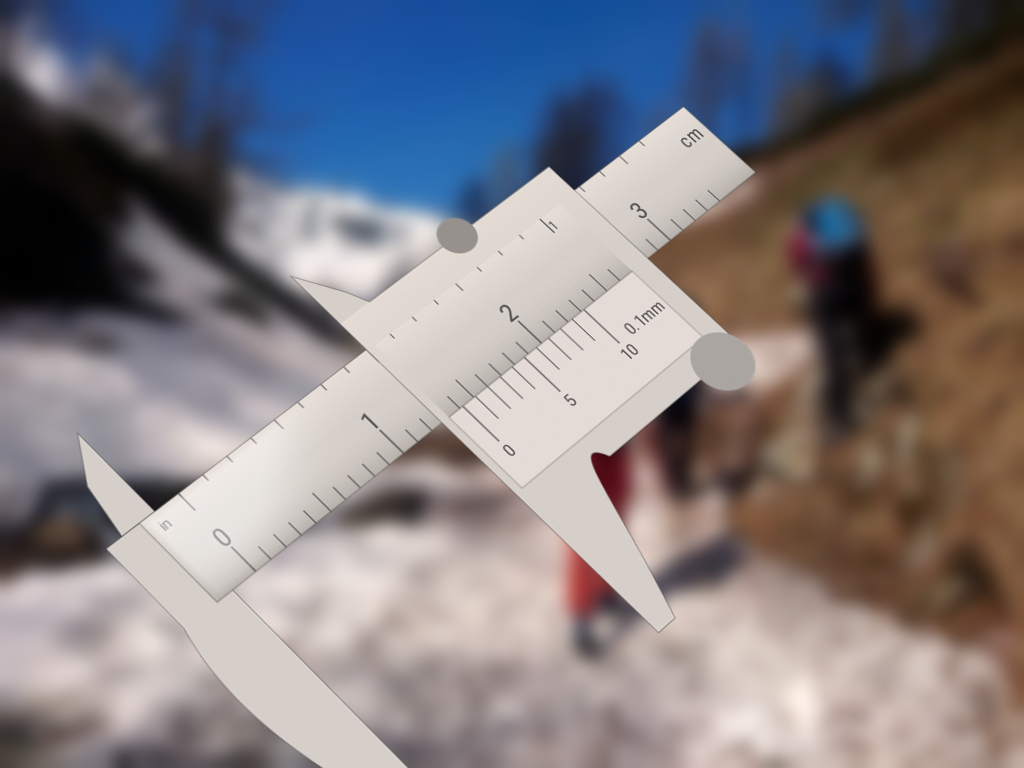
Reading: {"value": 14.2, "unit": "mm"}
